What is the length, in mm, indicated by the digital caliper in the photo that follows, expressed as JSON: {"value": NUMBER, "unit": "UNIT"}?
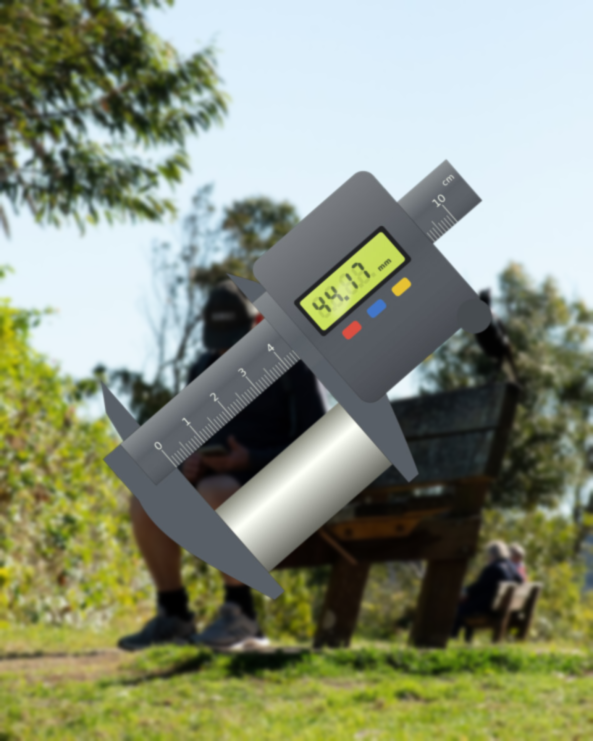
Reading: {"value": 44.17, "unit": "mm"}
